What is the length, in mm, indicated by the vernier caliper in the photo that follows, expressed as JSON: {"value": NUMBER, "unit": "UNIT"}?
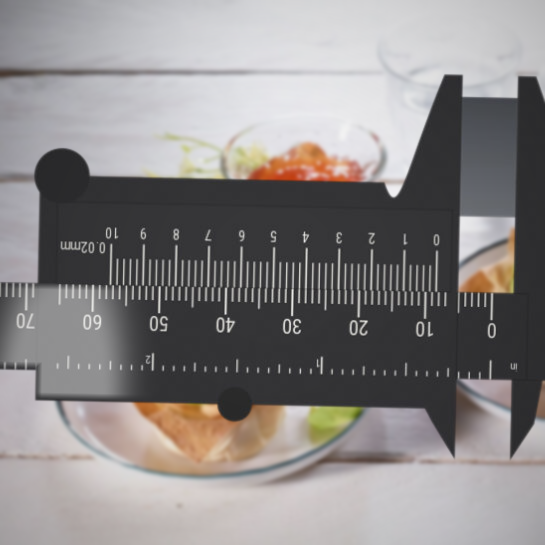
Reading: {"value": 8.4, "unit": "mm"}
